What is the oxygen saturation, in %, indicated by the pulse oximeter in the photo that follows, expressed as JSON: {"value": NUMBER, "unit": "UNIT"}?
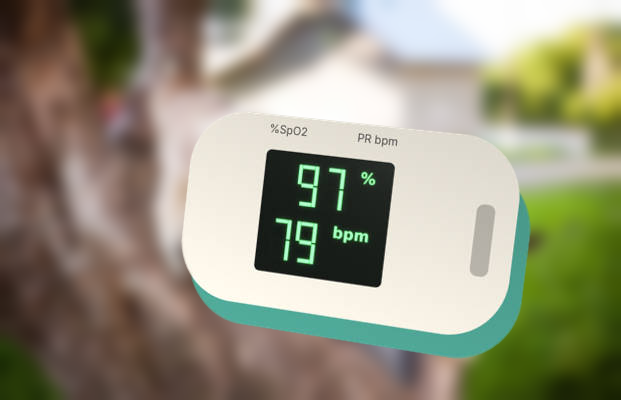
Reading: {"value": 97, "unit": "%"}
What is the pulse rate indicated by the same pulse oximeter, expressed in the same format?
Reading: {"value": 79, "unit": "bpm"}
